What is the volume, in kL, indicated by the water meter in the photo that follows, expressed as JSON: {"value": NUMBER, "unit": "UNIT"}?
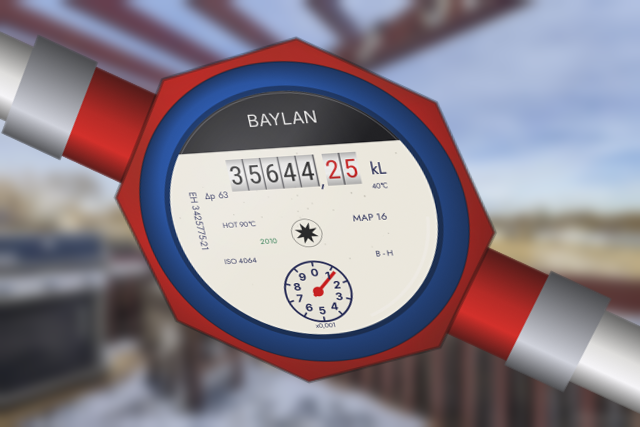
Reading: {"value": 35644.251, "unit": "kL"}
